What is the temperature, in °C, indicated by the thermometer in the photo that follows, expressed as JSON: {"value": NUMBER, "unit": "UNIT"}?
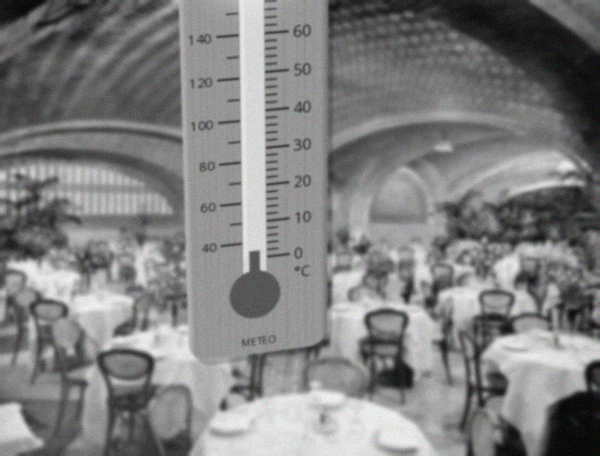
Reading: {"value": 2, "unit": "°C"}
